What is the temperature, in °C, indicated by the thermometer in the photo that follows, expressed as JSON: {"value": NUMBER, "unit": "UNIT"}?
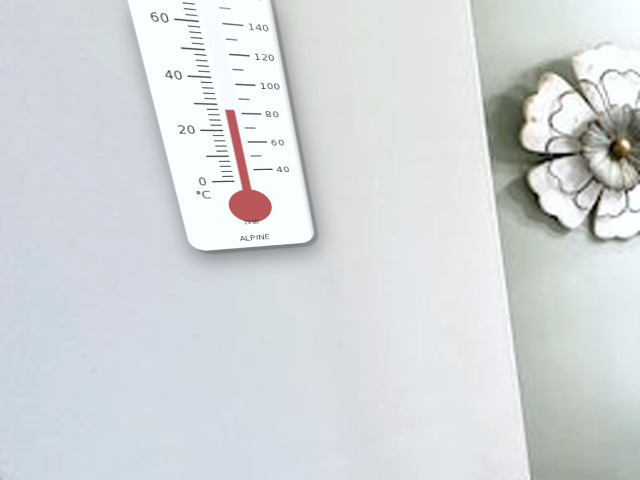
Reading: {"value": 28, "unit": "°C"}
